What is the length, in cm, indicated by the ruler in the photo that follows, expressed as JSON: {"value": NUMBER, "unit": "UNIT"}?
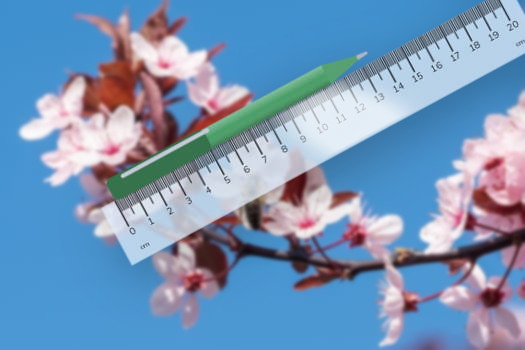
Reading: {"value": 13.5, "unit": "cm"}
